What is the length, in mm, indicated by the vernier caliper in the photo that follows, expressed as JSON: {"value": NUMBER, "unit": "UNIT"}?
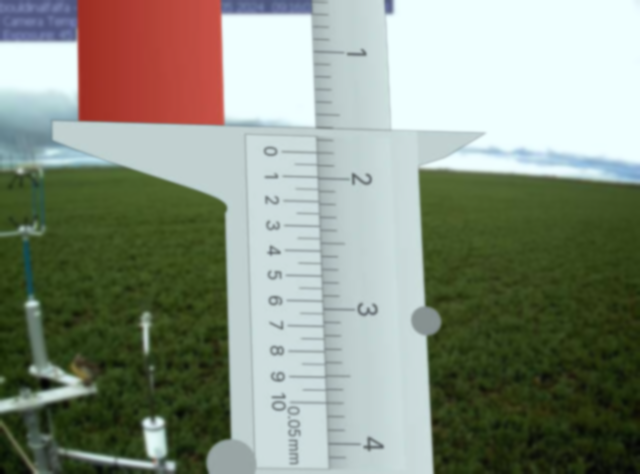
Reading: {"value": 18.0, "unit": "mm"}
